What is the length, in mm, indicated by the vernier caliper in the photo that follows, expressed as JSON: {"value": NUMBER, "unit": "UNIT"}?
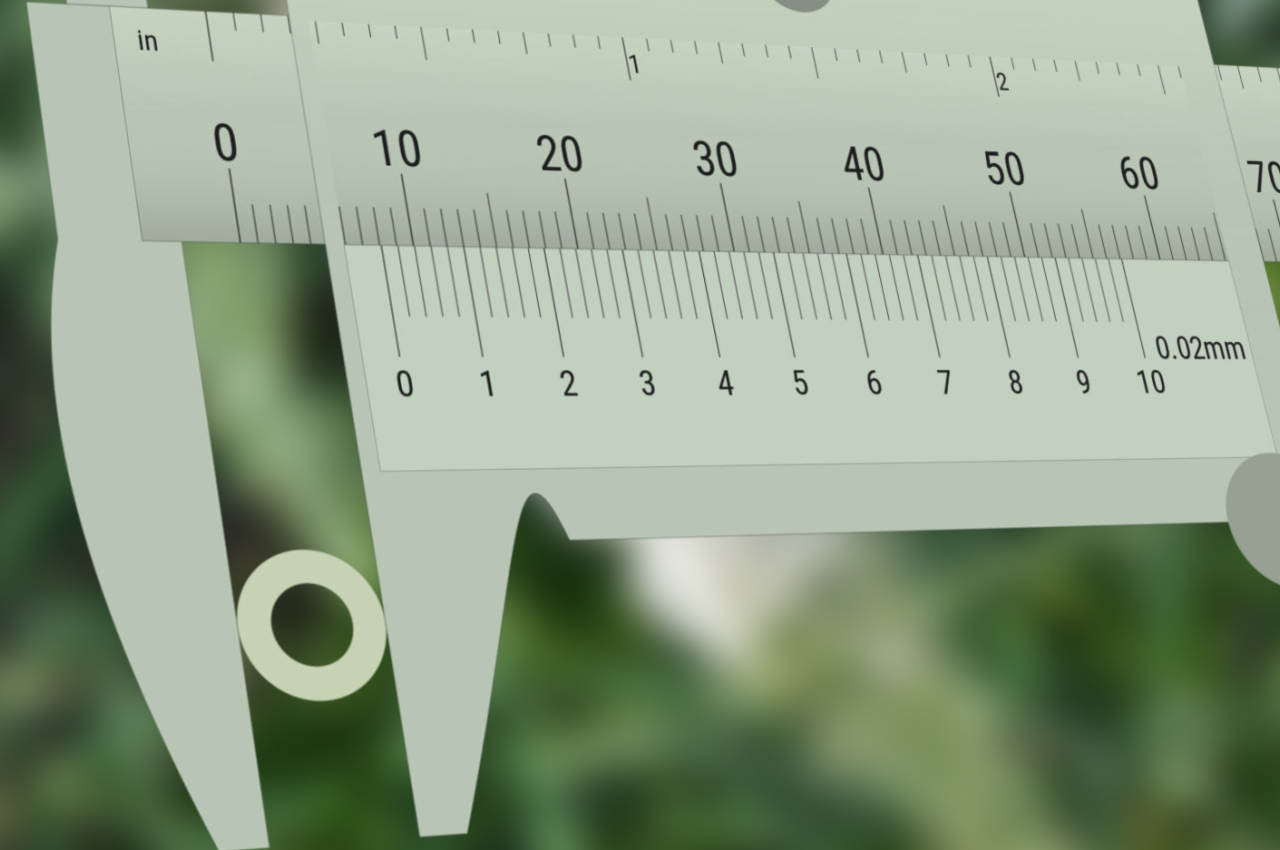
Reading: {"value": 8.1, "unit": "mm"}
